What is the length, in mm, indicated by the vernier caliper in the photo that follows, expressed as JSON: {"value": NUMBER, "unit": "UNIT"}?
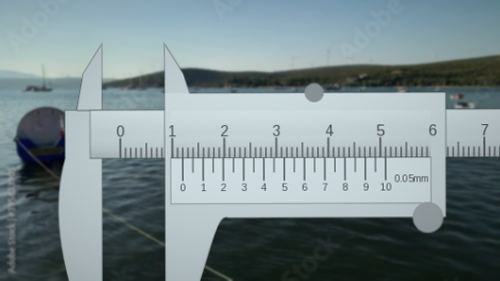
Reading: {"value": 12.0, "unit": "mm"}
